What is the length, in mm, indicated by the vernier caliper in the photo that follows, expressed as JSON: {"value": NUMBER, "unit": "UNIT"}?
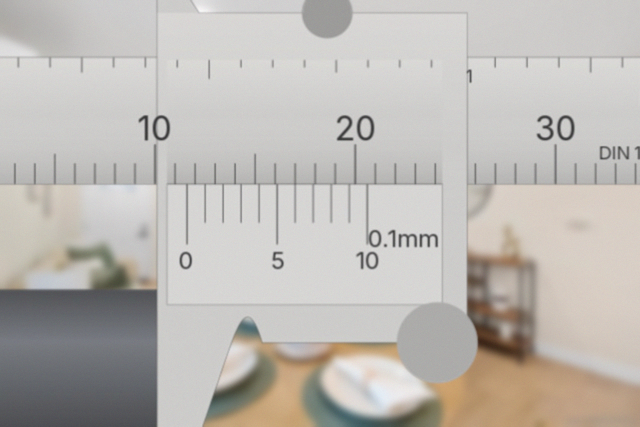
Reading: {"value": 11.6, "unit": "mm"}
